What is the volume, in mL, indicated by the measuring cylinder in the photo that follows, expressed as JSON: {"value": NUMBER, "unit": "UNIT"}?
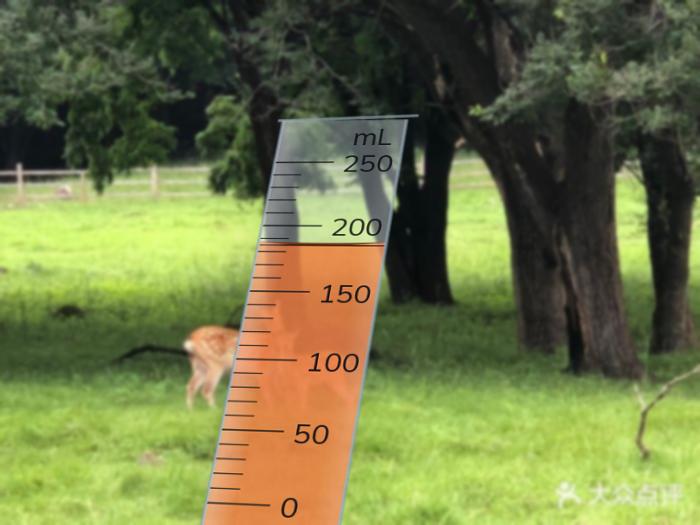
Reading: {"value": 185, "unit": "mL"}
